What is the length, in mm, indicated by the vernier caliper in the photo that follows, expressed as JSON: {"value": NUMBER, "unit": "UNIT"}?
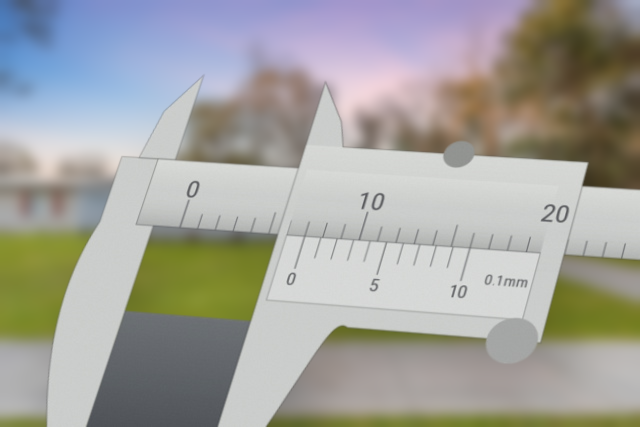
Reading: {"value": 7.0, "unit": "mm"}
